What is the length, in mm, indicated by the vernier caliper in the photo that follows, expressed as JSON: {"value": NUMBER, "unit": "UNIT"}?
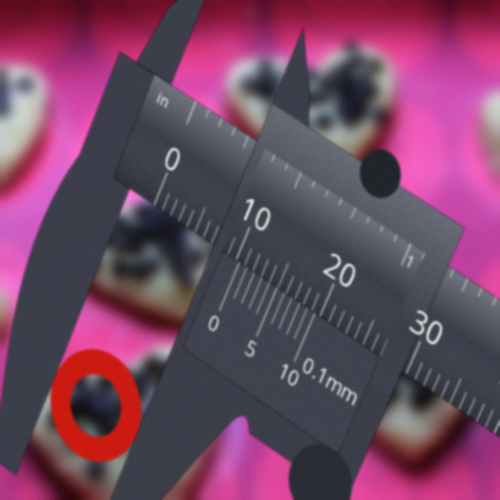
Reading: {"value": 10.4, "unit": "mm"}
